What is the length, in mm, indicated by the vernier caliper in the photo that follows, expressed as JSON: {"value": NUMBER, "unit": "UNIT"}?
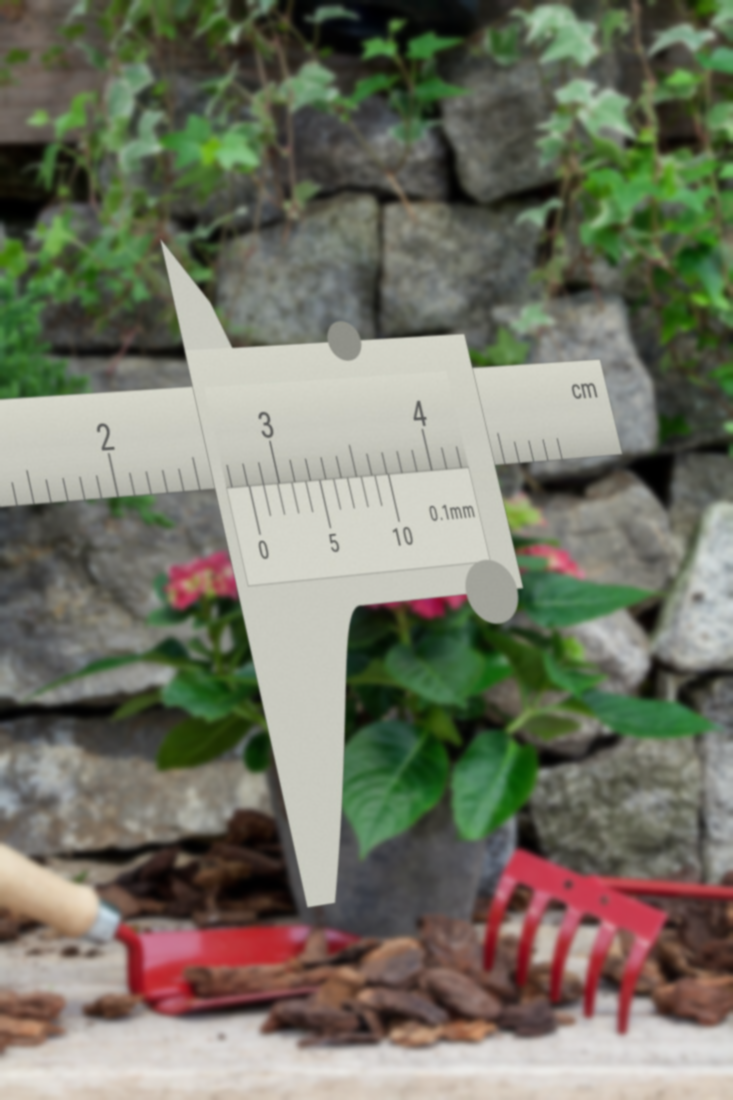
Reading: {"value": 28.1, "unit": "mm"}
